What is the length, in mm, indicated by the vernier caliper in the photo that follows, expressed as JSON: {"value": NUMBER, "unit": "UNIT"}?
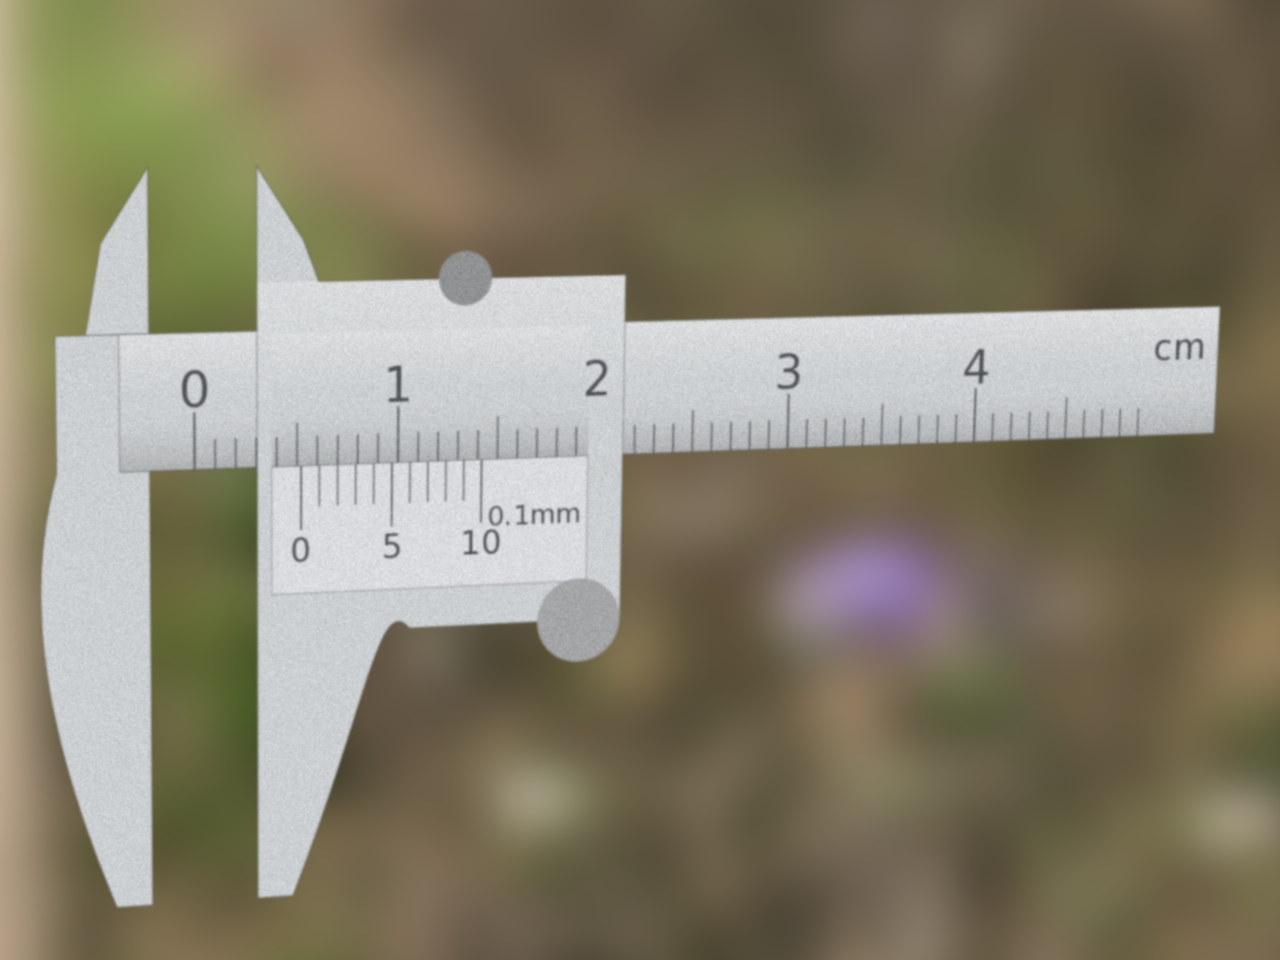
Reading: {"value": 5.2, "unit": "mm"}
